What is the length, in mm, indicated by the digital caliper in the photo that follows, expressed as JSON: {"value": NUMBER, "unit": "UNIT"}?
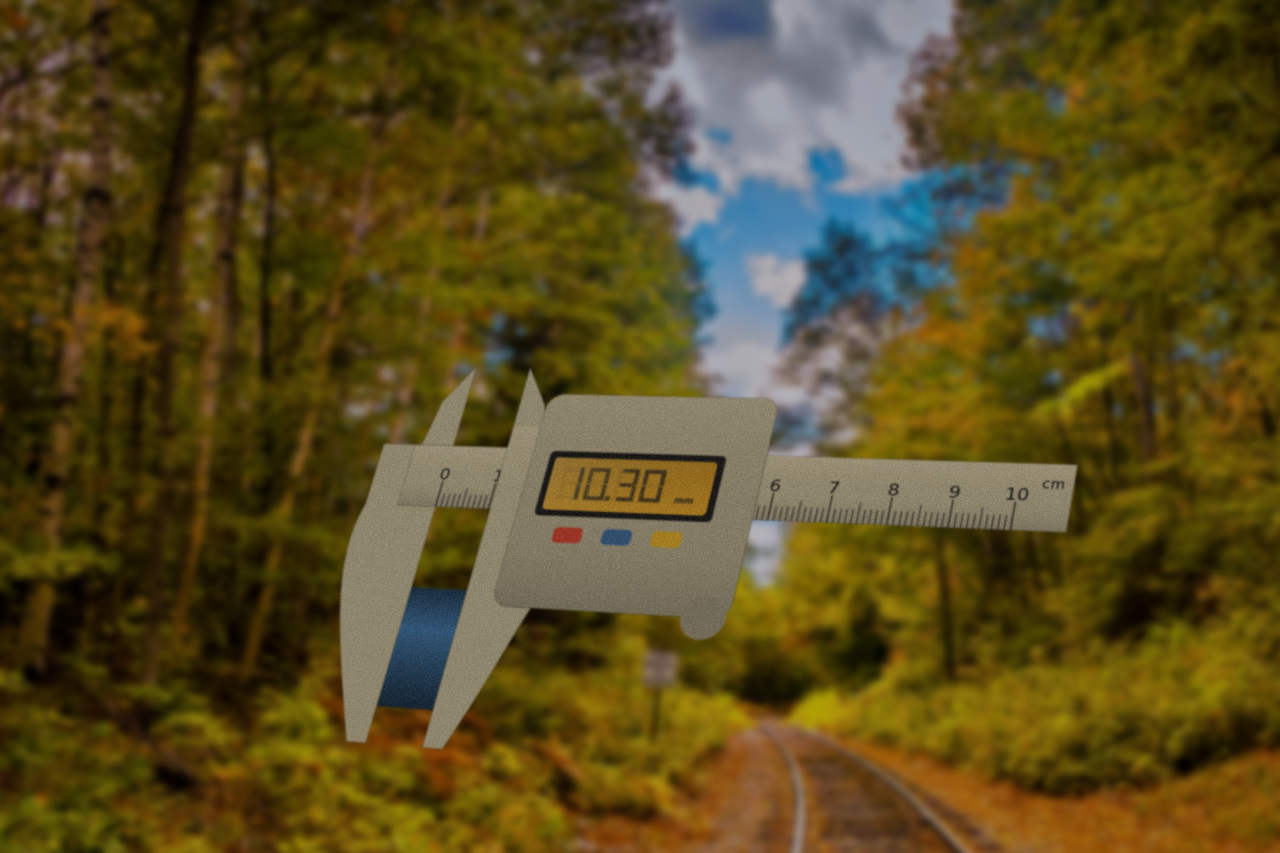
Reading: {"value": 10.30, "unit": "mm"}
